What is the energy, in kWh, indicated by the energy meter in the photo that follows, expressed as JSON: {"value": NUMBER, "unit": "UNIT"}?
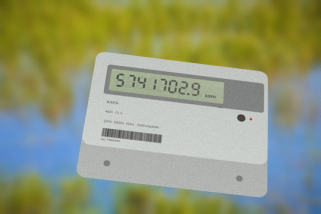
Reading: {"value": 5741702.9, "unit": "kWh"}
